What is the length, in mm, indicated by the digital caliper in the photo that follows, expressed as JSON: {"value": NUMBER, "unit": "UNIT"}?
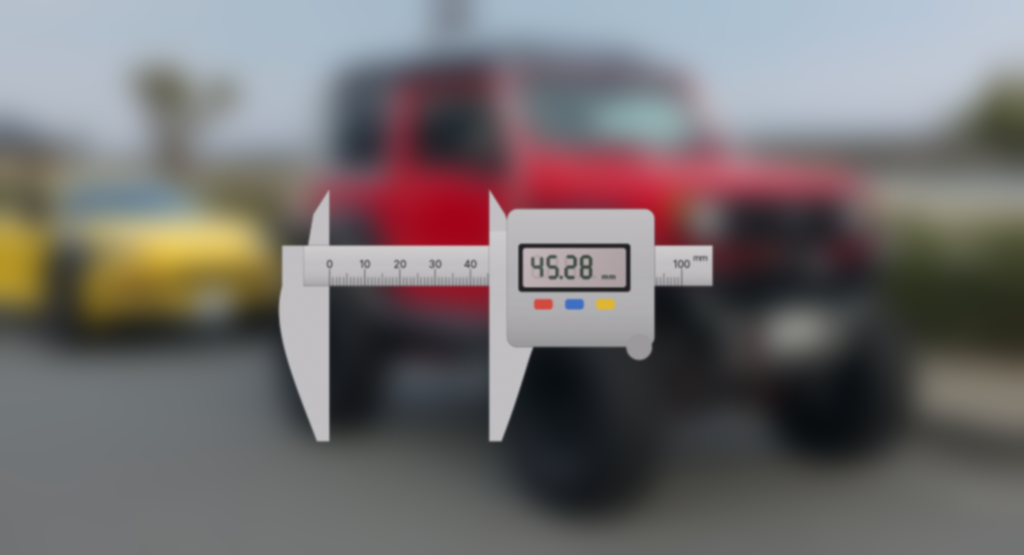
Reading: {"value": 45.28, "unit": "mm"}
